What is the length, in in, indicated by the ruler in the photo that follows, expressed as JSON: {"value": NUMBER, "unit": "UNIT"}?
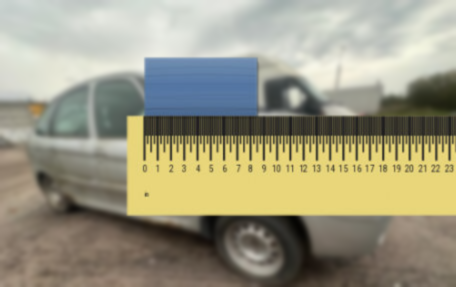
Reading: {"value": 8.5, "unit": "in"}
